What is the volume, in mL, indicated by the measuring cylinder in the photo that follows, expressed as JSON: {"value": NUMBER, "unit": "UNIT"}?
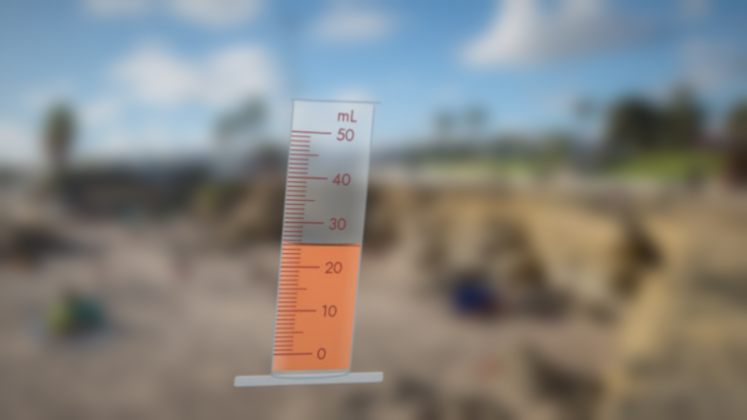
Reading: {"value": 25, "unit": "mL"}
